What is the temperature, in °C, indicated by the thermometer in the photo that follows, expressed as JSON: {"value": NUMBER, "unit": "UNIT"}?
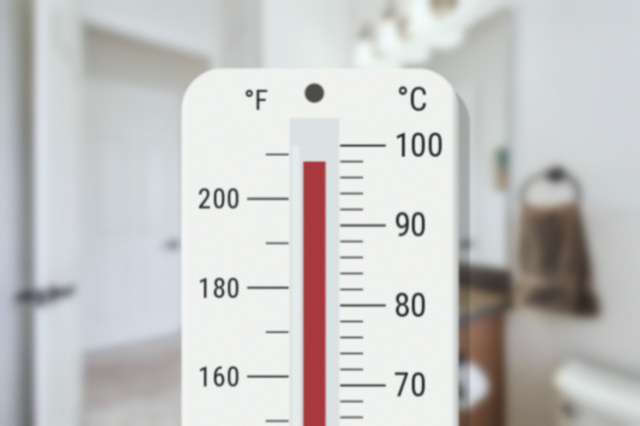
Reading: {"value": 98, "unit": "°C"}
